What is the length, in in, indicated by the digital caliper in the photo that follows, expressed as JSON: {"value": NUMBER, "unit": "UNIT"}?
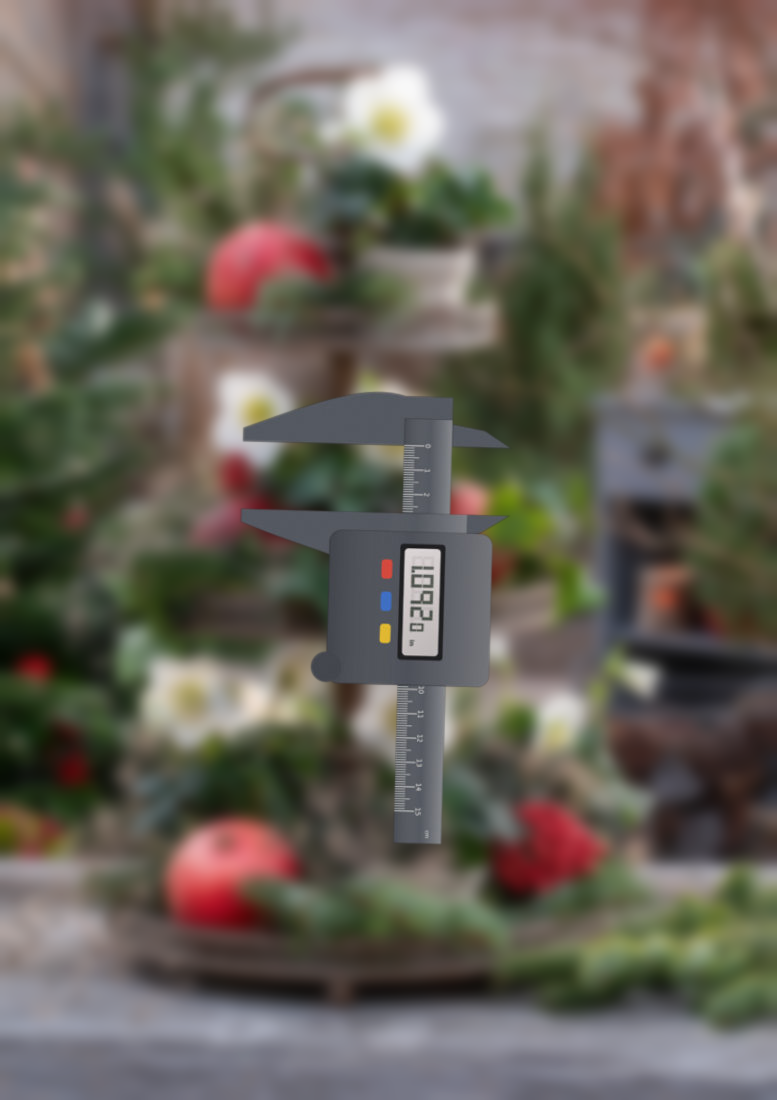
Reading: {"value": 1.0920, "unit": "in"}
